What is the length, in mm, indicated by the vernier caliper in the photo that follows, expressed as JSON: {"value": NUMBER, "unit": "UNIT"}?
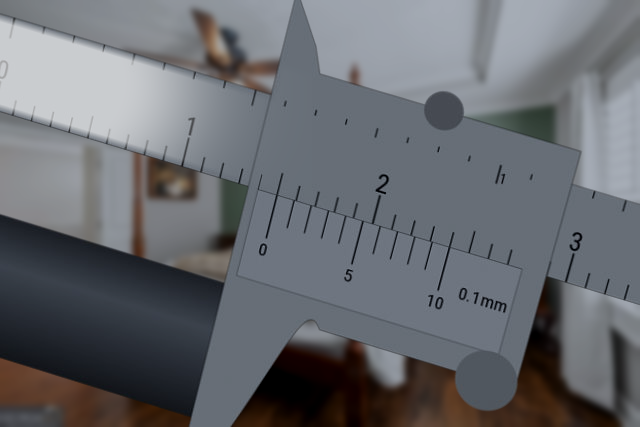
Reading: {"value": 15.0, "unit": "mm"}
